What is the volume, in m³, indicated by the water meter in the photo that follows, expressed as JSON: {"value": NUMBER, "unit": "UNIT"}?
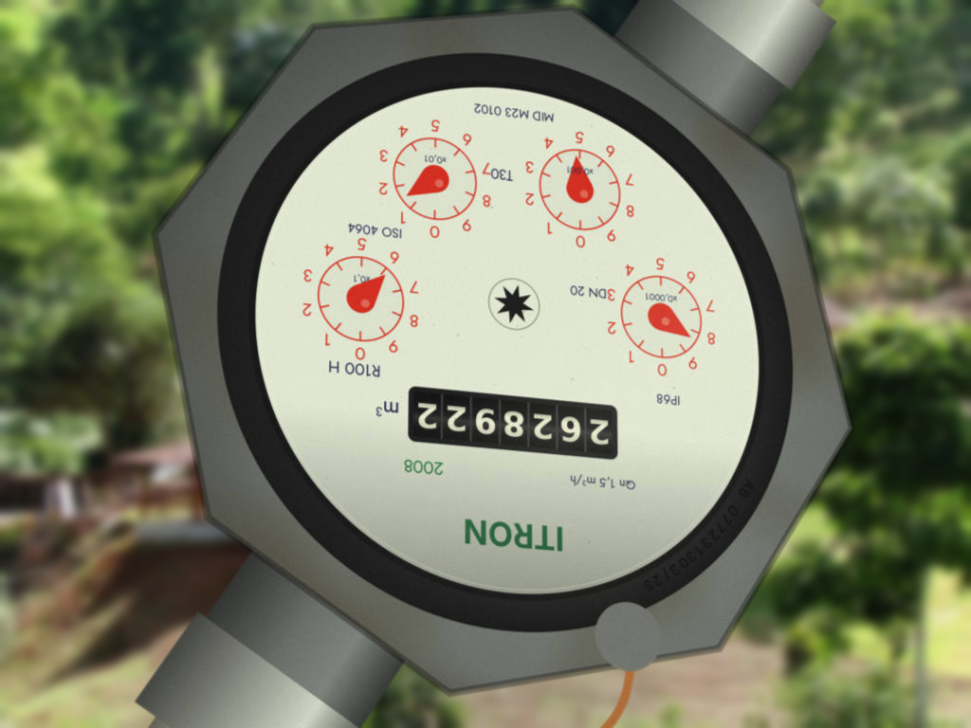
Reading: {"value": 2628922.6148, "unit": "m³"}
